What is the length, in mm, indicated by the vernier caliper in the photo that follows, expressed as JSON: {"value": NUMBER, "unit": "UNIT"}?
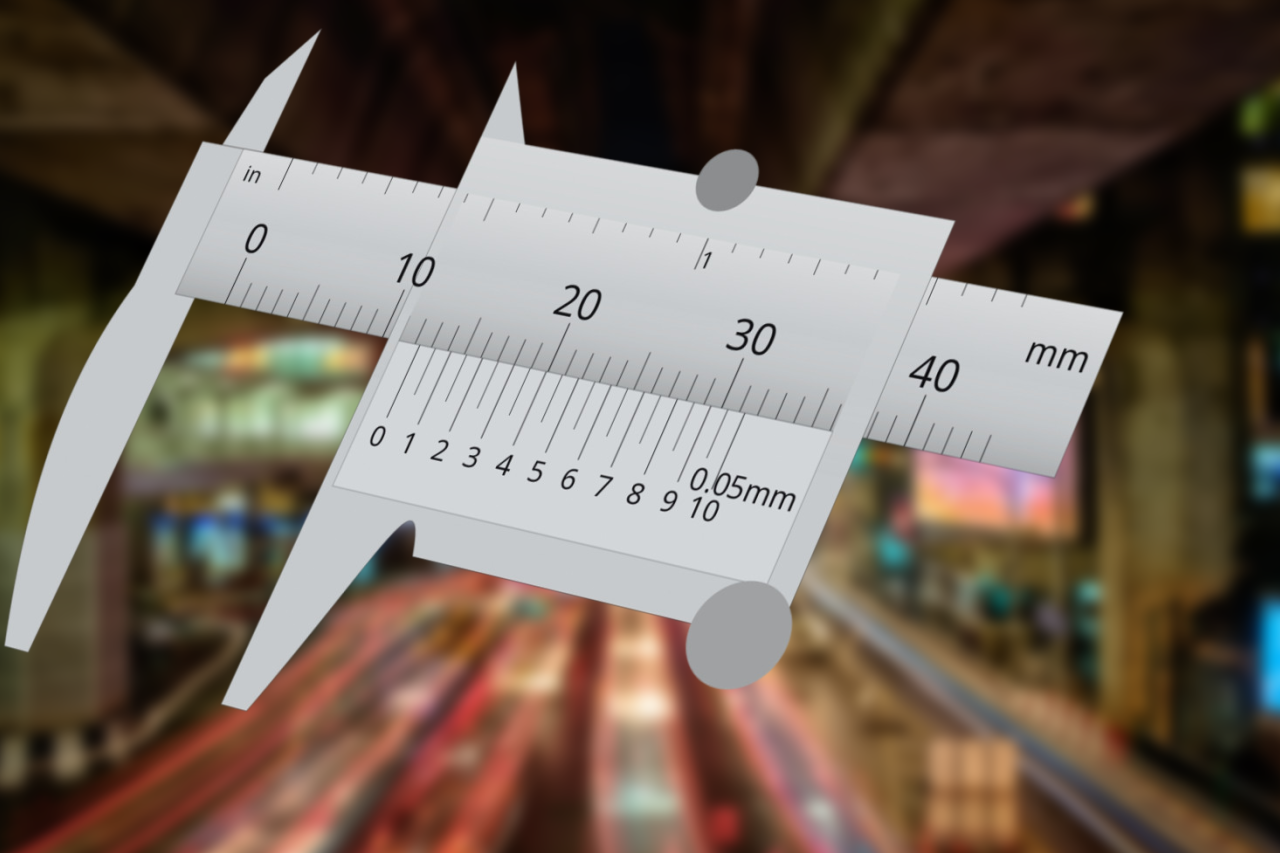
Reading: {"value": 12.3, "unit": "mm"}
